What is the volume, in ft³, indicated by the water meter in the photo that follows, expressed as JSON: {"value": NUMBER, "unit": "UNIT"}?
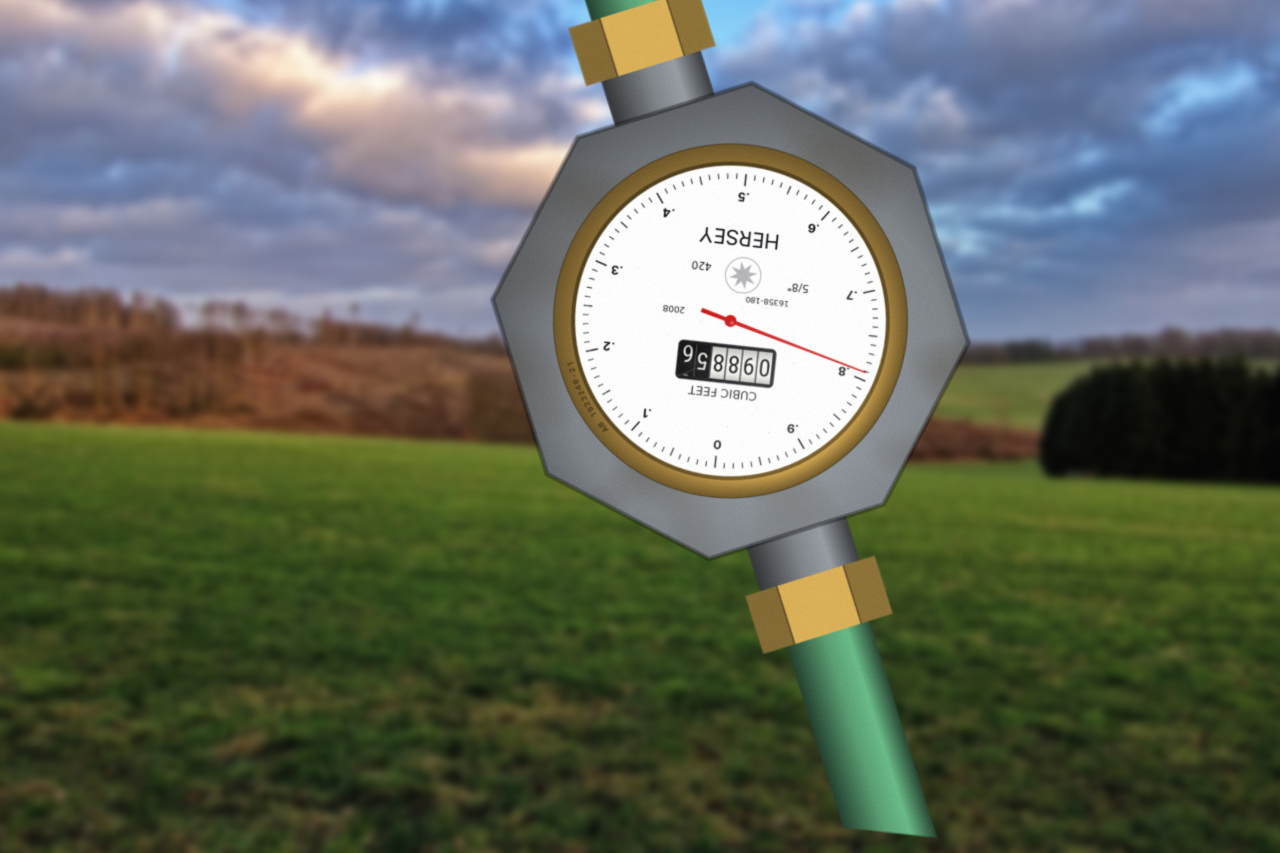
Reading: {"value": 98855.79, "unit": "ft³"}
